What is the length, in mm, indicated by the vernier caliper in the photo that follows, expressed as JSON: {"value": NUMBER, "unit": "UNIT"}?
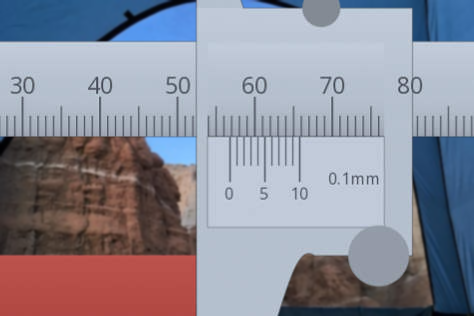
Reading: {"value": 56.8, "unit": "mm"}
